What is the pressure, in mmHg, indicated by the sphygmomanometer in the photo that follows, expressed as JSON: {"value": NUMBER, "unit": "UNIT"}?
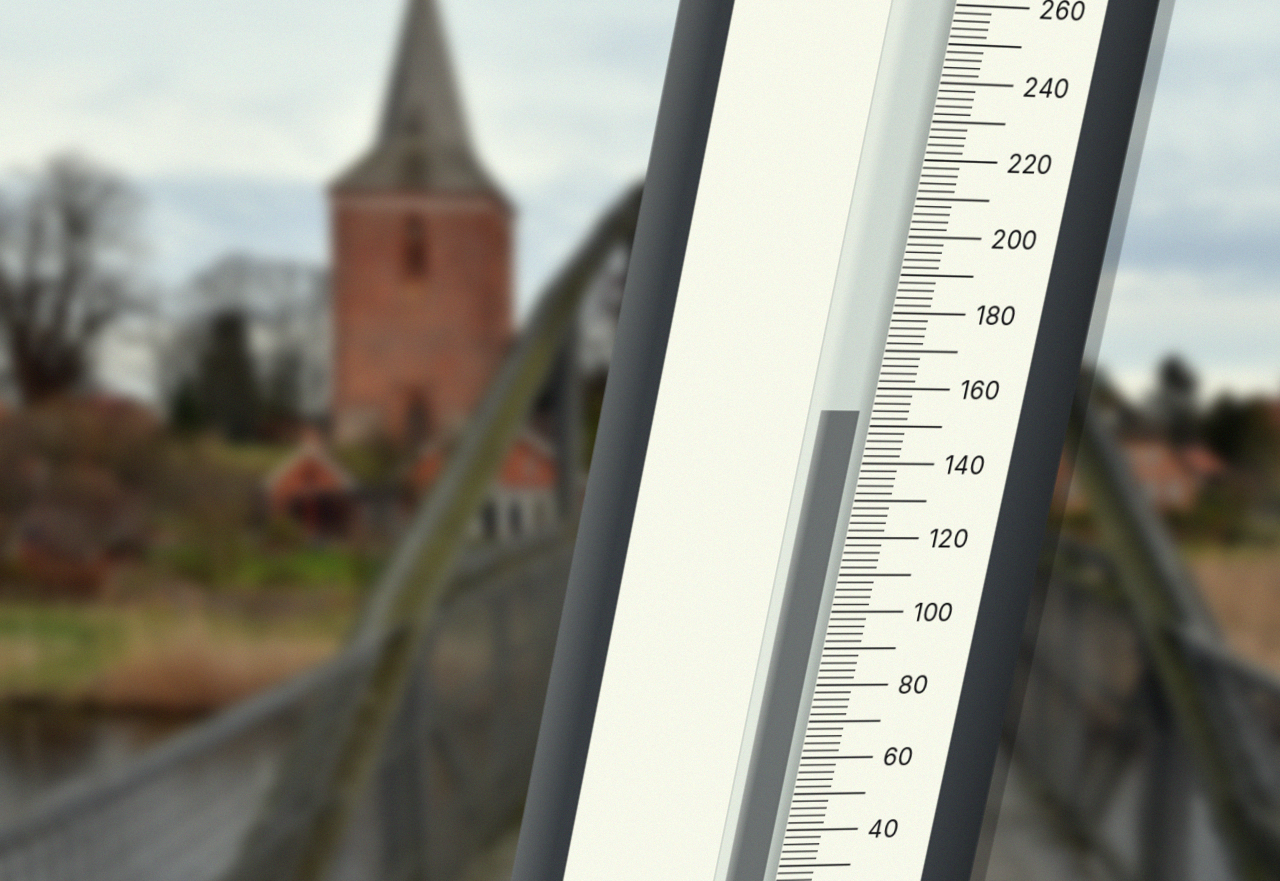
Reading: {"value": 154, "unit": "mmHg"}
